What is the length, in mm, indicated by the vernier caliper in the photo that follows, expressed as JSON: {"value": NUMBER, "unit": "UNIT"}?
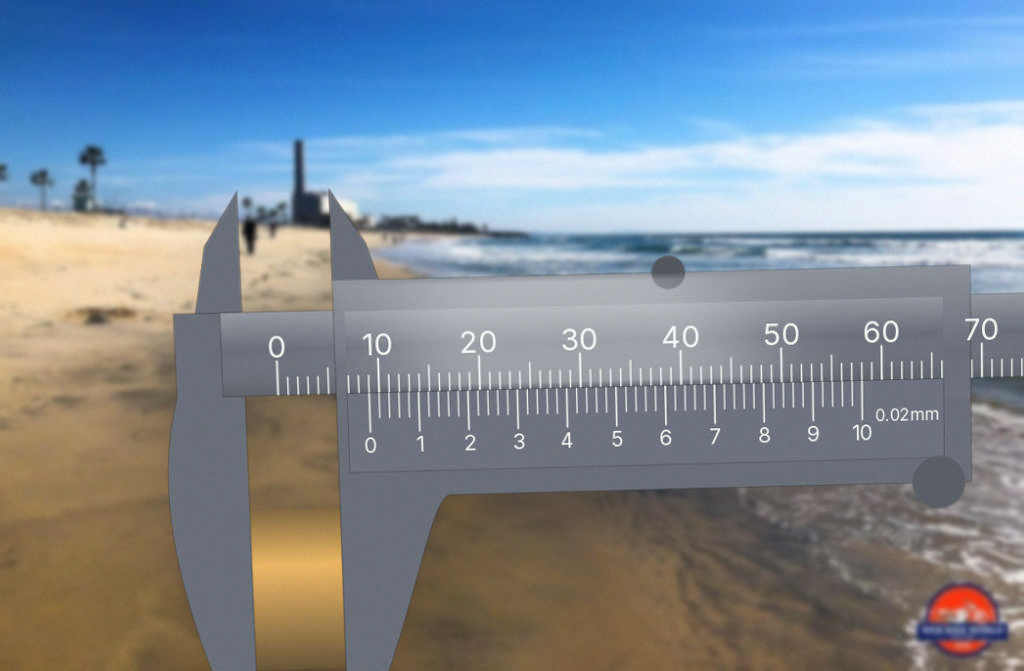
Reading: {"value": 9.0, "unit": "mm"}
